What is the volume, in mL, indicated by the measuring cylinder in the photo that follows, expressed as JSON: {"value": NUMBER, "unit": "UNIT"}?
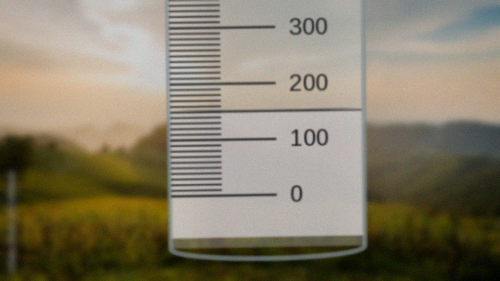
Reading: {"value": 150, "unit": "mL"}
